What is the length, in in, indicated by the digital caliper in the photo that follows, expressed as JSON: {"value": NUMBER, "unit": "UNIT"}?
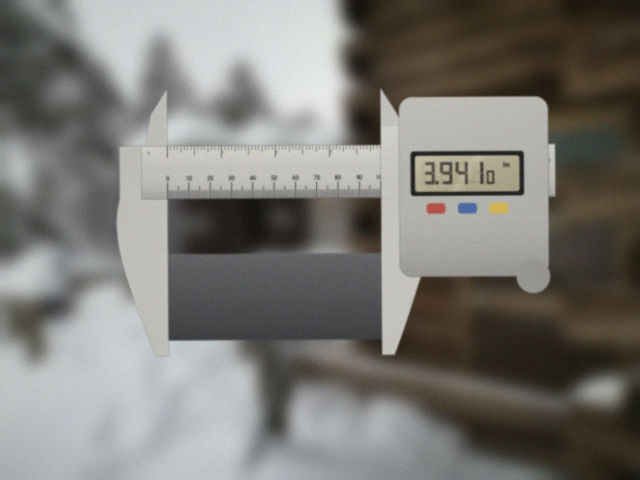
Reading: {"value": 3.9410, "unit": "in"}
